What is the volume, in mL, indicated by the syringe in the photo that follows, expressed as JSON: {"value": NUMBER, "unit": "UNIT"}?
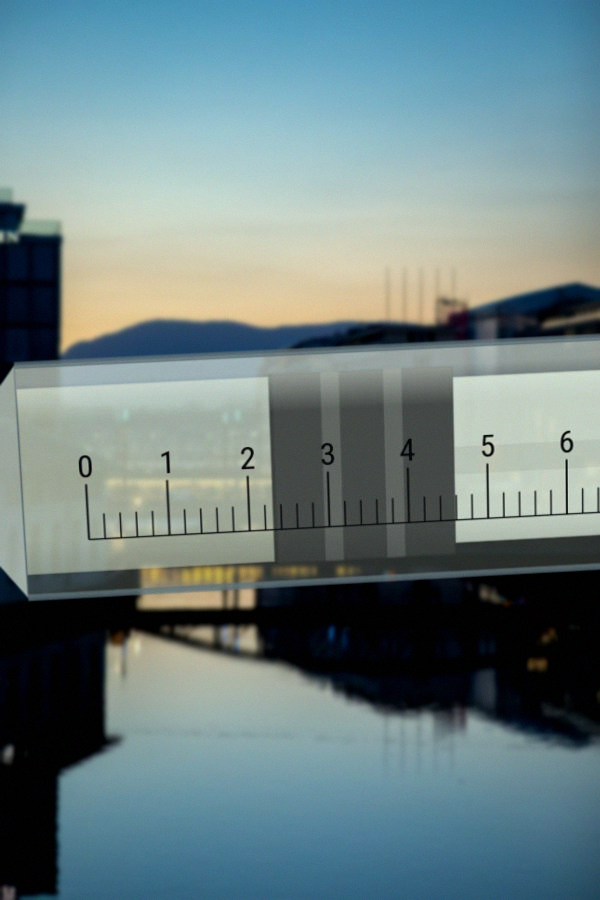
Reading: {"value": 2.3, "unit": "mL"}
